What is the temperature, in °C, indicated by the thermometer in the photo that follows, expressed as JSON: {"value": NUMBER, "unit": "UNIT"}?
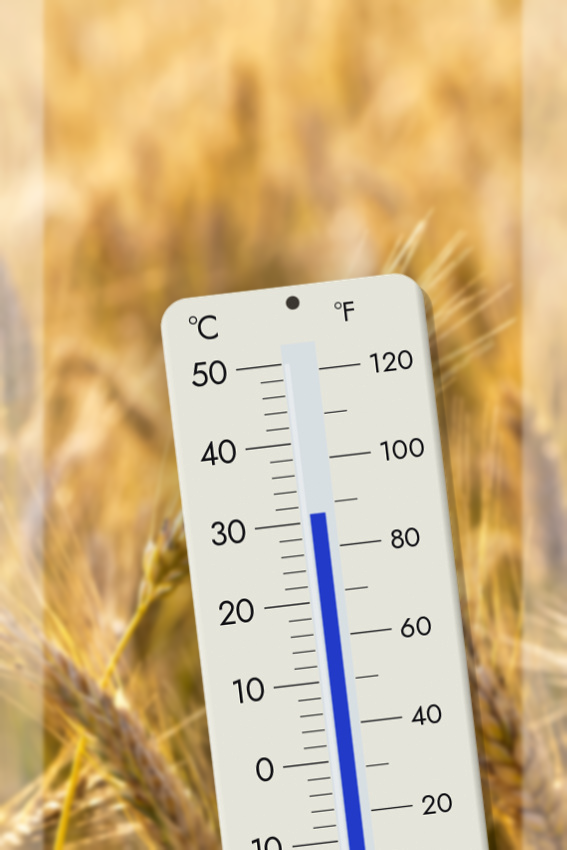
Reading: {"value": 31, "unit": "°C"}
